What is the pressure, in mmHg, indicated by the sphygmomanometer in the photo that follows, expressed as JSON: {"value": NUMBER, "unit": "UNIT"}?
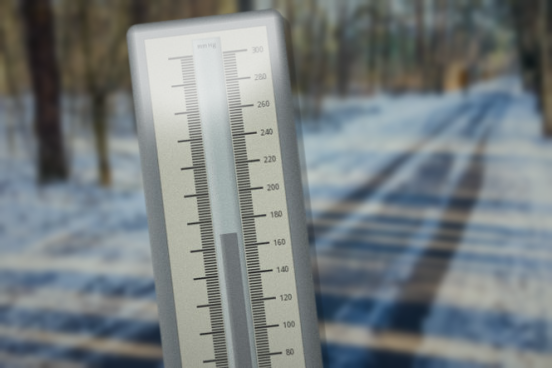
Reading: {"value": 170, "unit": "mmHg"}
